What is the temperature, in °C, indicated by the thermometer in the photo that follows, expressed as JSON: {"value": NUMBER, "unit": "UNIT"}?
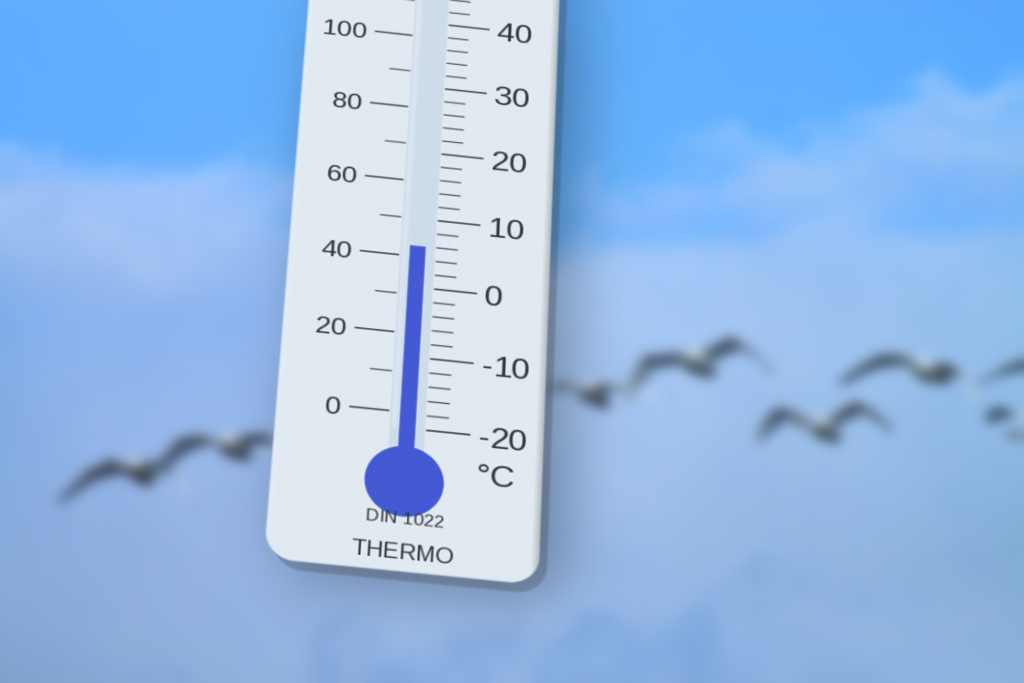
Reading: {"value": 6, "unit": "°C"}
